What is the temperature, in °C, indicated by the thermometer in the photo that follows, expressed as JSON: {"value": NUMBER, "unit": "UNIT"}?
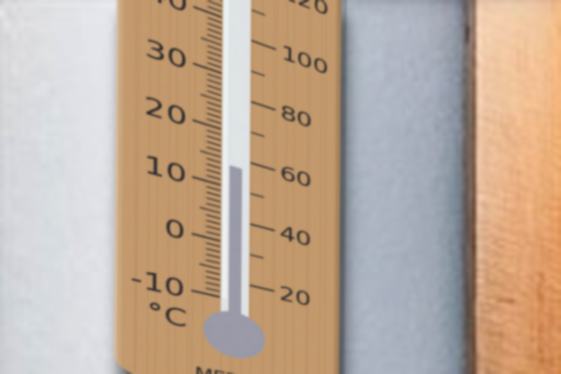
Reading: {"value": 14, "unit": "°C"}
